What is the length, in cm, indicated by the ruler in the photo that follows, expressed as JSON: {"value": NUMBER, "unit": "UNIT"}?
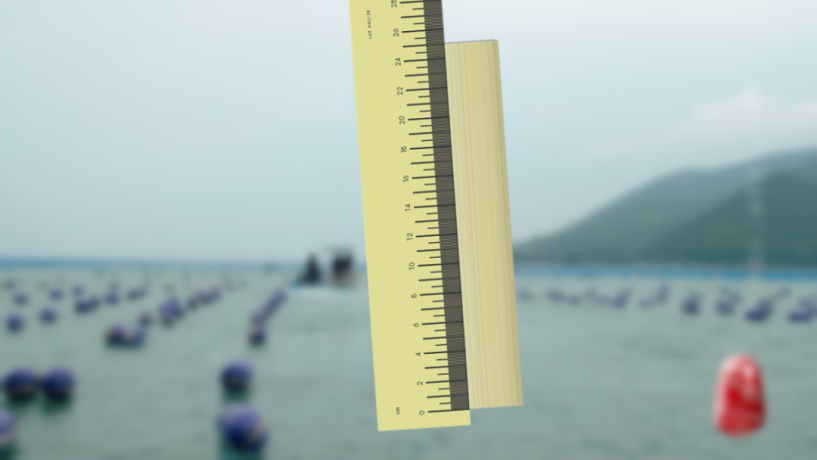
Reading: {"value": 25, "unit": "cm"}
